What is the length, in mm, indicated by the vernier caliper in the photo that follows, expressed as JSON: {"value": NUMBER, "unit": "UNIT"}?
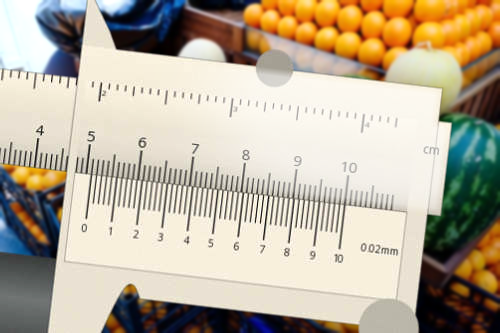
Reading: {"value": 51.0, "unit": "mm"}
